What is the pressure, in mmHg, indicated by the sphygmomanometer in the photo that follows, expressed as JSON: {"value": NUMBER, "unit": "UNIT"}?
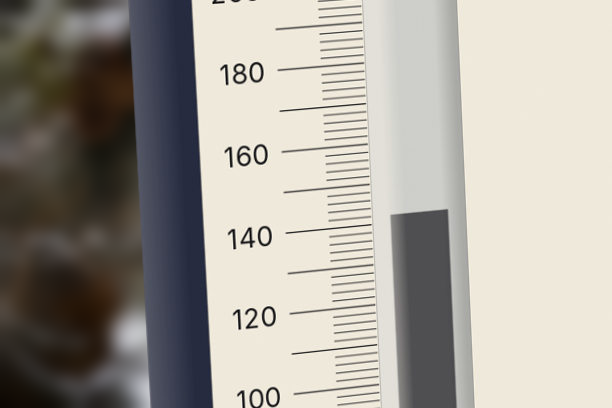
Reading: {"value": 142, "unit": "mmHg"}
